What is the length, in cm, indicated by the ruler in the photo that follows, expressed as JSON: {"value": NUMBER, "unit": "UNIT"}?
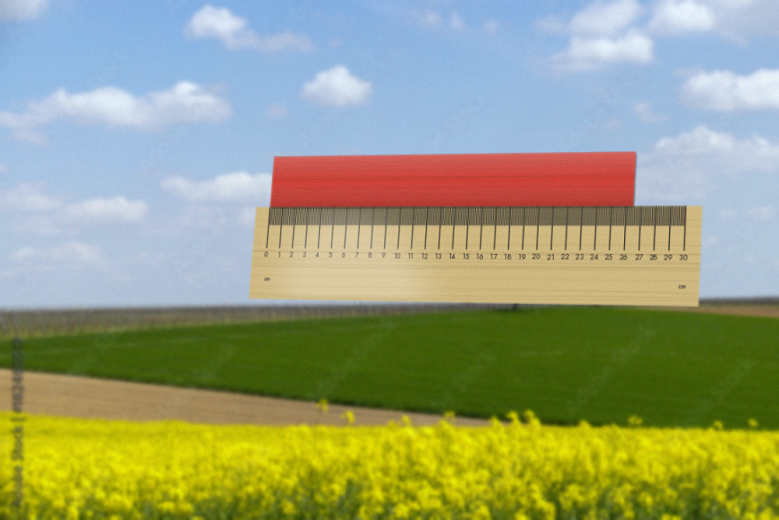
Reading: {"value": 26.5, "unit": "cm"}
